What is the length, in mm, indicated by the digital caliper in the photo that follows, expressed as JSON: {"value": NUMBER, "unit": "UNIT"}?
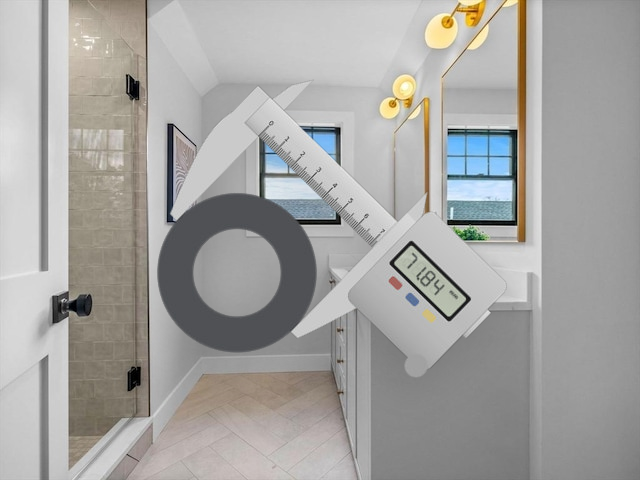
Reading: {"value": 71.84, "unit": "mm"}
